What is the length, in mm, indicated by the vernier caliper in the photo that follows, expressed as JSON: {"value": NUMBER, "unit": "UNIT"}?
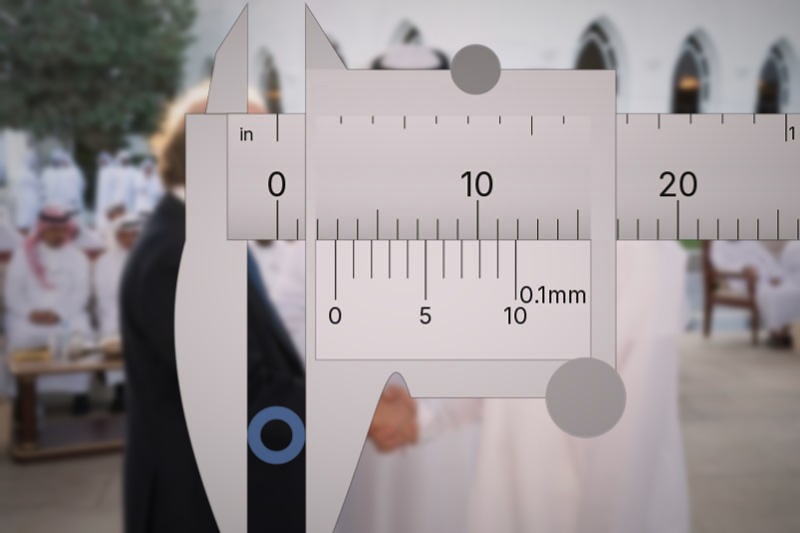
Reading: {"value": 2.9, "unit": "mm"}
